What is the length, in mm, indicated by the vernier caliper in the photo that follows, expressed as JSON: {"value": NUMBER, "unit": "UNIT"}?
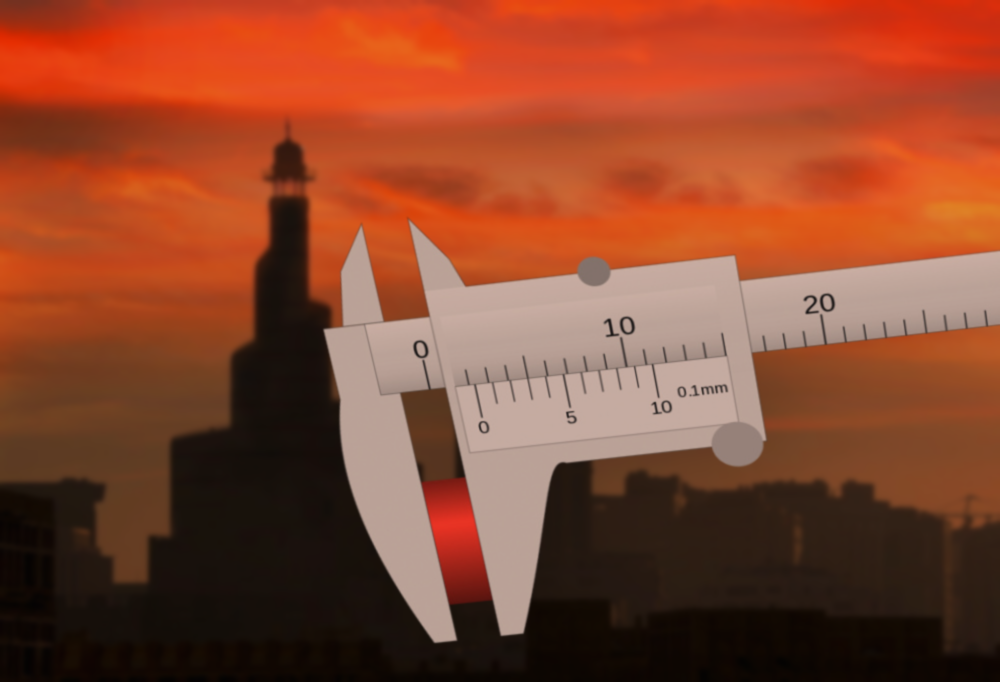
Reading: {"value": 2.3, "unit": "mm"}
